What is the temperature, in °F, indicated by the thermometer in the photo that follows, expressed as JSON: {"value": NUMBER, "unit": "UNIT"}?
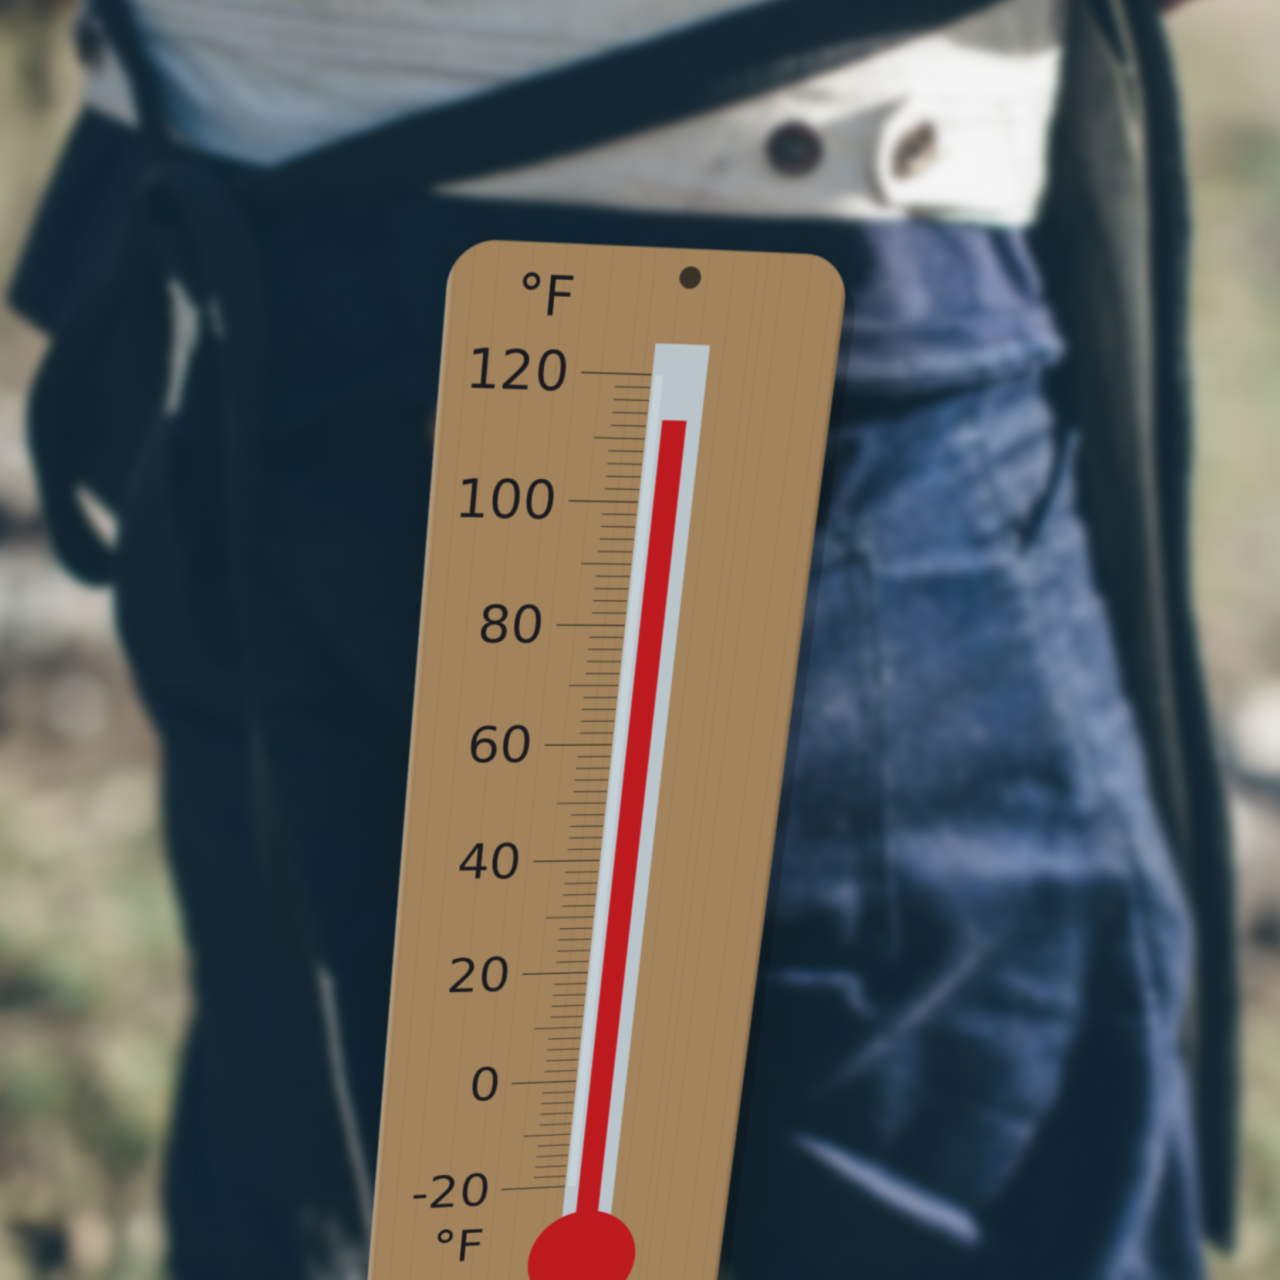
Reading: {"value": 113, "unit": "°F"}
